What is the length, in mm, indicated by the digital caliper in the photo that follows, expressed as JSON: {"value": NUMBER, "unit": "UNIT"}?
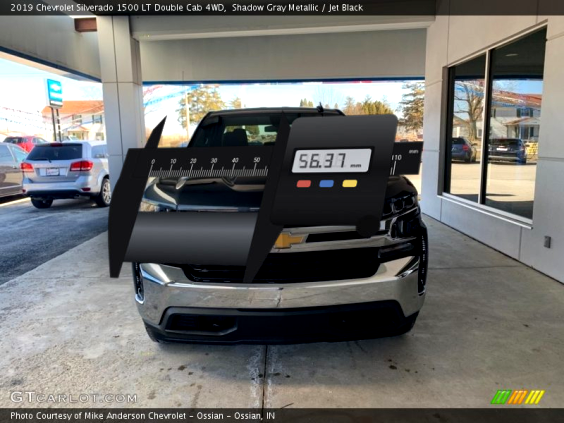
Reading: {"value": 56.37, "unit": "mm"}
